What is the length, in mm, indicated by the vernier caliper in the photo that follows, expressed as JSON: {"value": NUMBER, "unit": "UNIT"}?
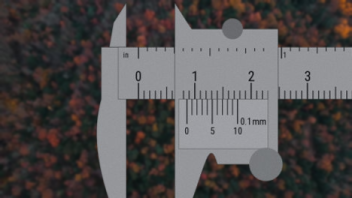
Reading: {"value": 8.6, "unit": "mm"}
